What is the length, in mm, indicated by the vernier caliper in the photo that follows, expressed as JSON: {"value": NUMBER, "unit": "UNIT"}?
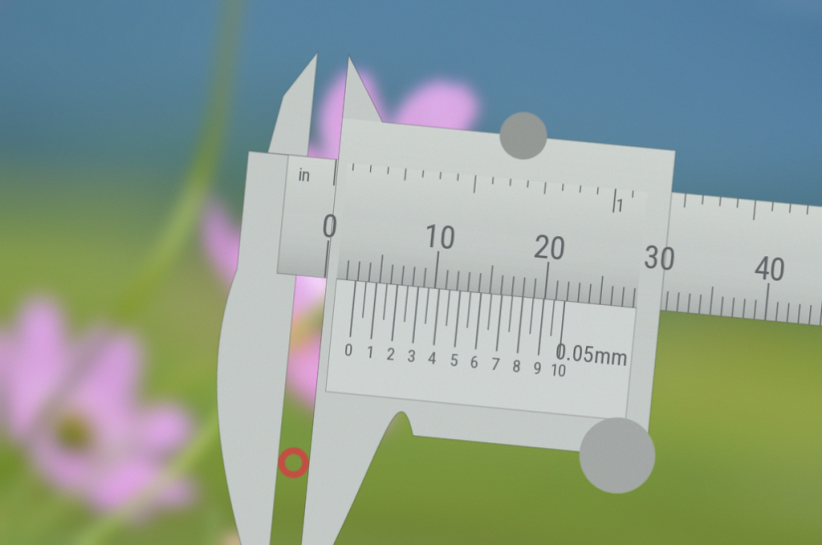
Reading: {"value": 2.8, "unit": "mm"}
